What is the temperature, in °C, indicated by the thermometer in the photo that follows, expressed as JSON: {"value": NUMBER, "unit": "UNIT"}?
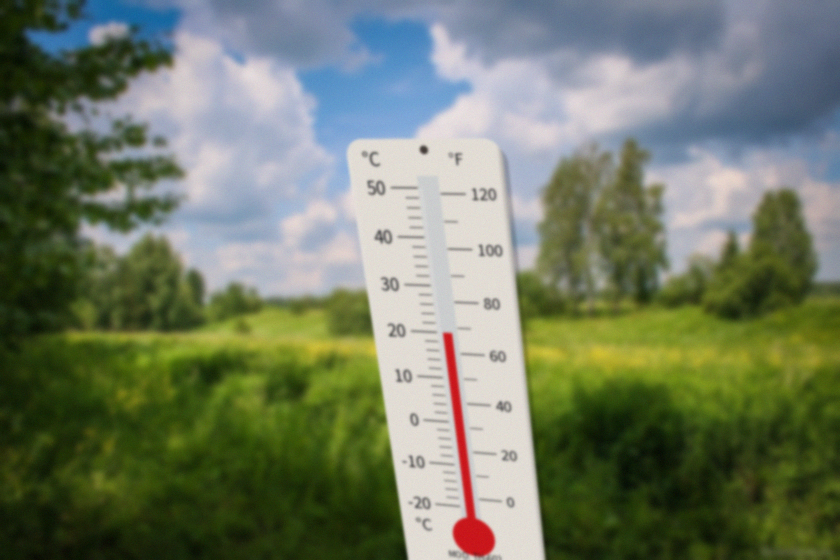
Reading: {"value": 20, "unit": "°C"}
